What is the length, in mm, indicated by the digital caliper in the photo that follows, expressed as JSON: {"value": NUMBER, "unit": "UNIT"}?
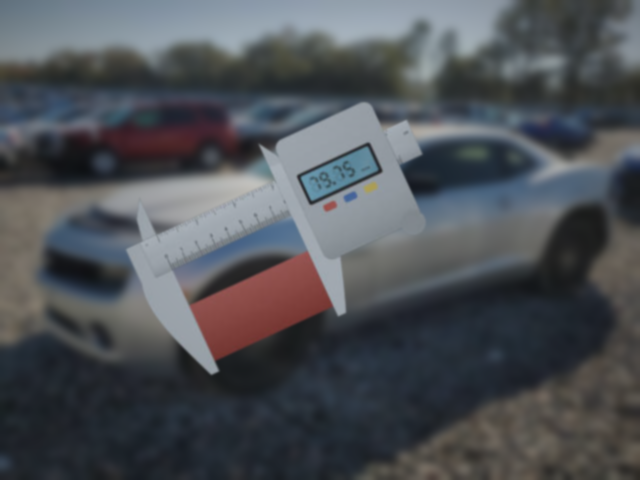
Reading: {"value": 79.75, "unit": "mm"}
